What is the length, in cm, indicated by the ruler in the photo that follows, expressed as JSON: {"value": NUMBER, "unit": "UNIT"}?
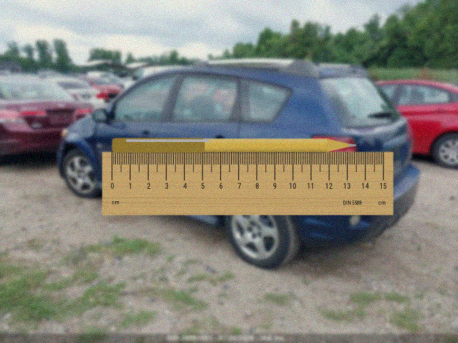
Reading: {"value": 13.5, "unit": "cm"}
